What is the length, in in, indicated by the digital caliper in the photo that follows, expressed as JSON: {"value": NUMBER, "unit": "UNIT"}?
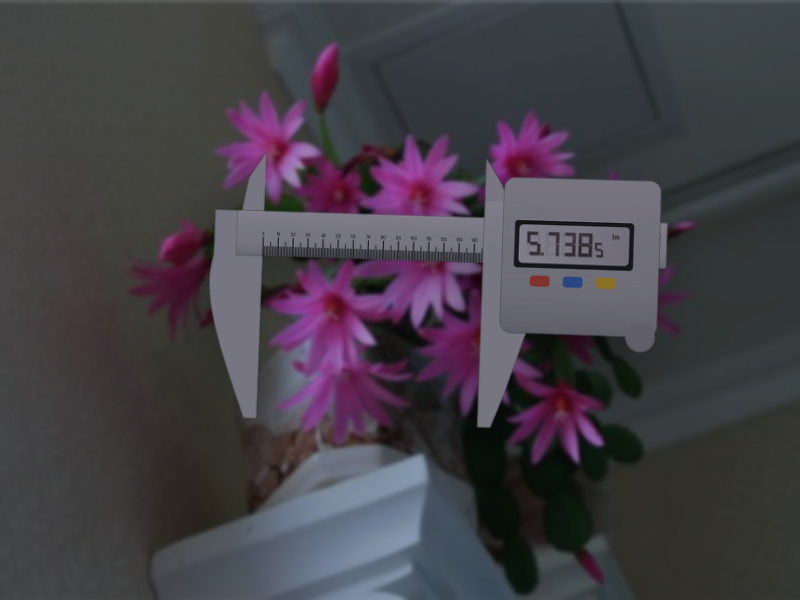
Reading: {"value": 5.7385, "unit": "in"}
